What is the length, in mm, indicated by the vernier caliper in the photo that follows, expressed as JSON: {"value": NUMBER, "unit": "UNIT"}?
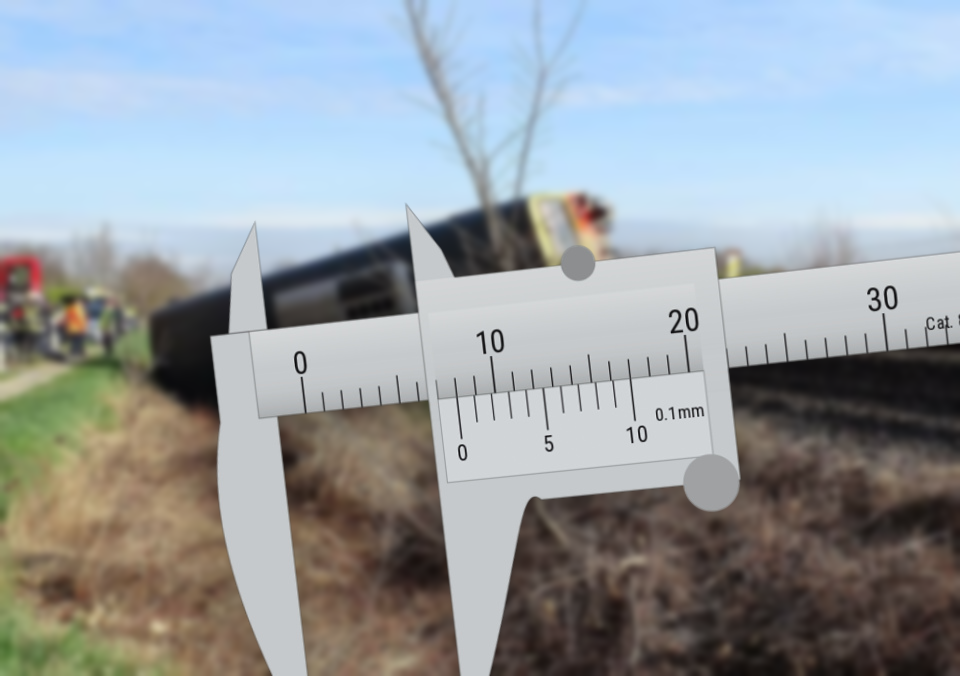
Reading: {"value": 8.0, "unit": "mm"}
